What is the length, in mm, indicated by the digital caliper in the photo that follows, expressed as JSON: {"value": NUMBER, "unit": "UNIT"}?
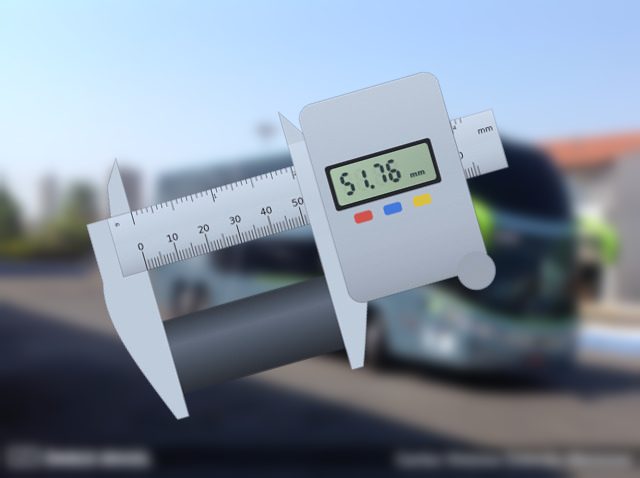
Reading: {"value": 51.76, "unit": "mm"}
